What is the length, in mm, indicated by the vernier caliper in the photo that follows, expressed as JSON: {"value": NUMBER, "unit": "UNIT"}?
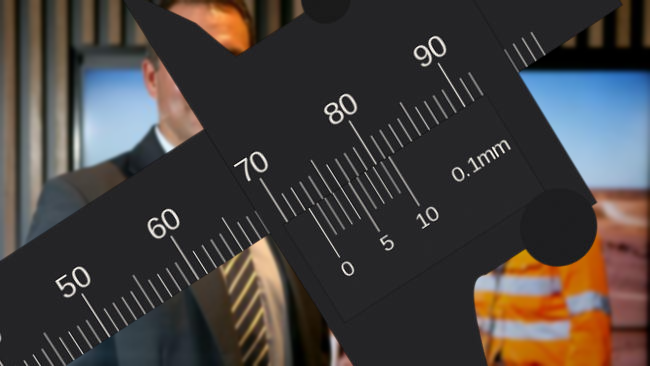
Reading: {"value": 72.4, "unit": "mm"}
